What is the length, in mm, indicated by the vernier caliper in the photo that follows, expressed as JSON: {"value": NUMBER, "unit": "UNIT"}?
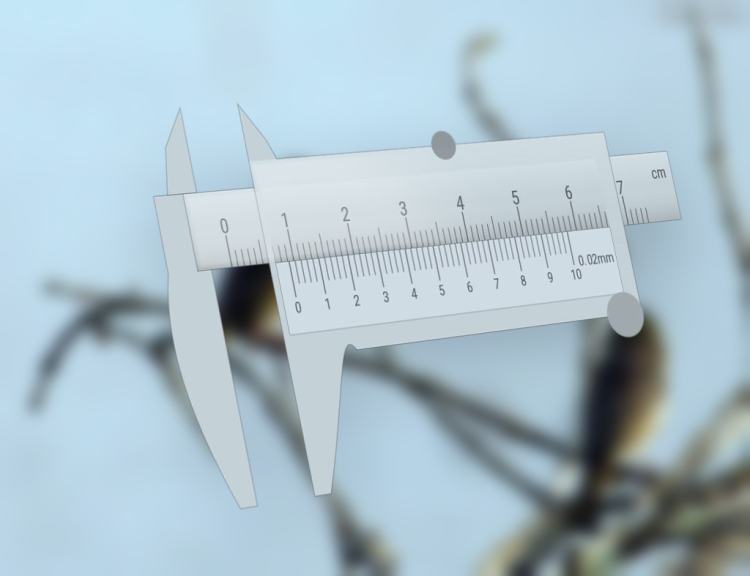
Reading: {"value": 9.2, "unit": "mm"}
